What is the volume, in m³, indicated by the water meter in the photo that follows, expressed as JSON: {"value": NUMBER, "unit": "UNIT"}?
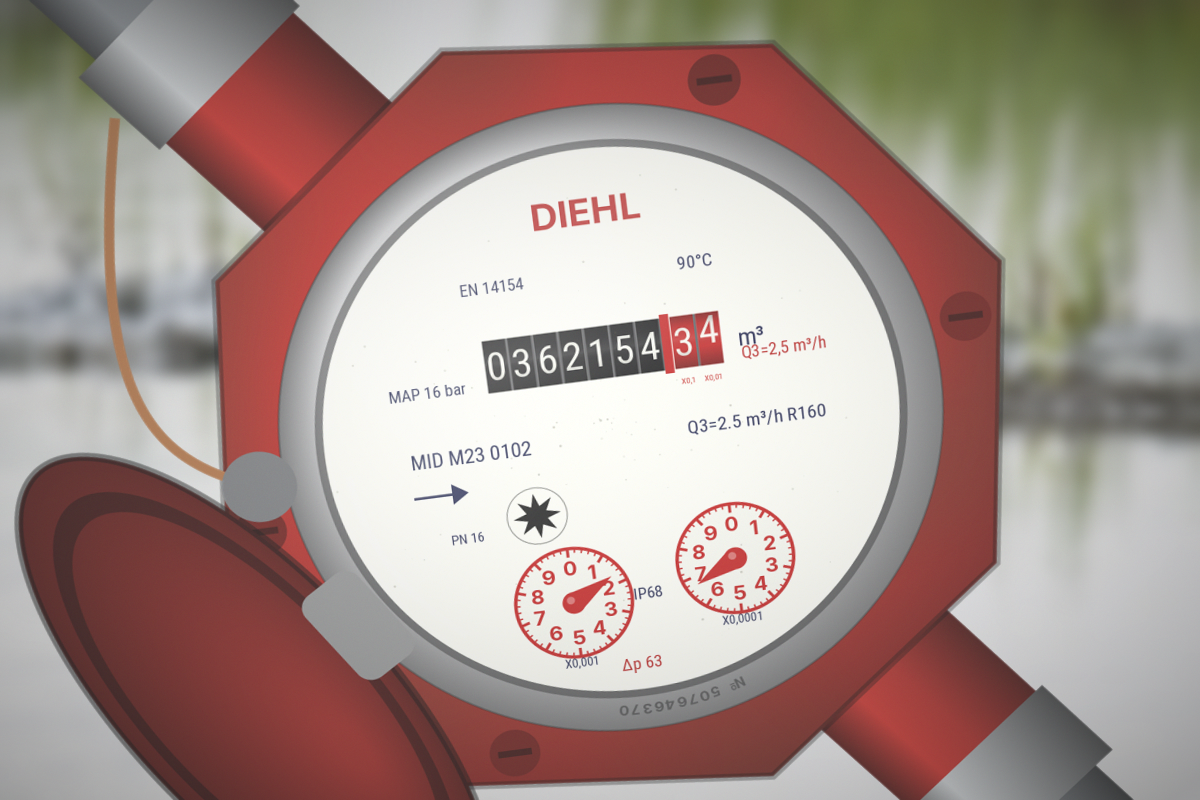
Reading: {"value": 362154.3416, "unit": "m³"}
